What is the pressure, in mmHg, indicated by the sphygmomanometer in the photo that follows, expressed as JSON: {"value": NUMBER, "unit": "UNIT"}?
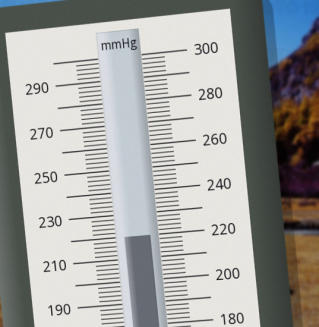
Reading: {"value": 220, "unit": "mmHg"}
